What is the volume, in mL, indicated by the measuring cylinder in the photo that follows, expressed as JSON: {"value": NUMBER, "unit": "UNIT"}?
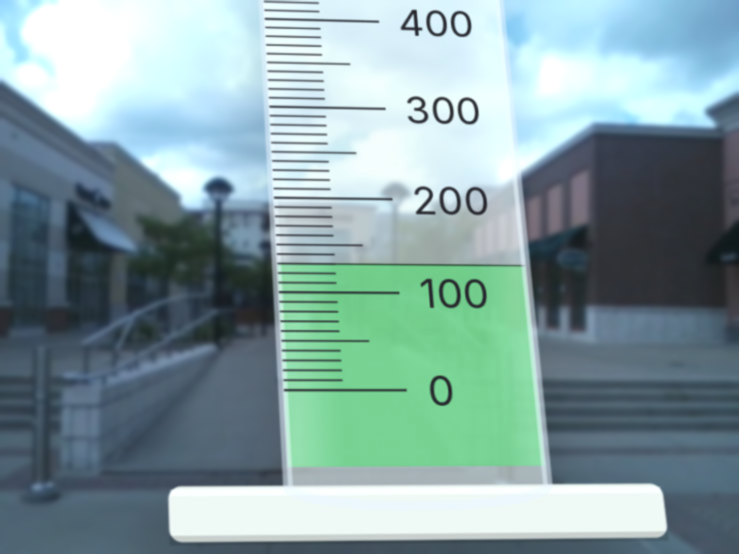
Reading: {"value": 130, "unit": "mL"}
